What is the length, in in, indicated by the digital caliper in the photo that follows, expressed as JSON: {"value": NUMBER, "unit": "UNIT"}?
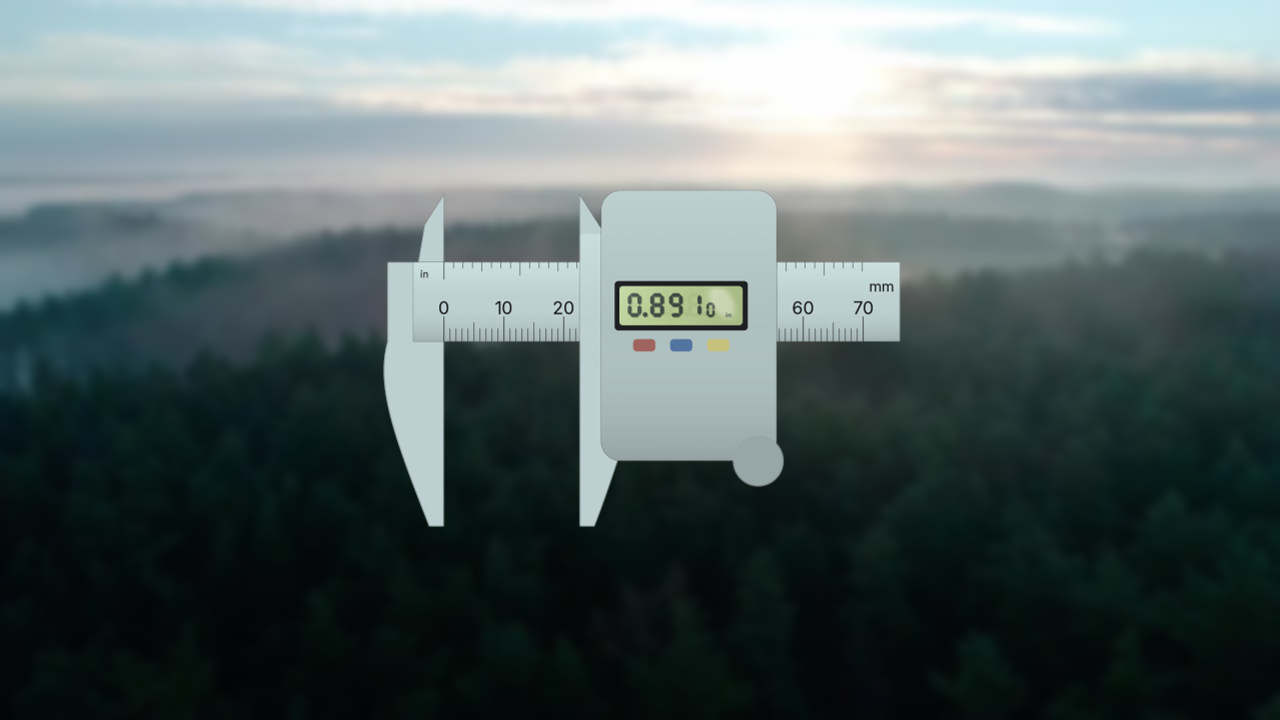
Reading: {"value": 0.8910, "unit": "in"}
